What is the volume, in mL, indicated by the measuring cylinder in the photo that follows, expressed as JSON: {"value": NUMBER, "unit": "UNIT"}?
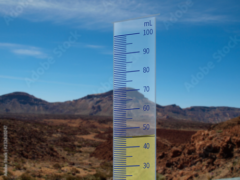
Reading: {"value": 45, "unit": "mL"}
